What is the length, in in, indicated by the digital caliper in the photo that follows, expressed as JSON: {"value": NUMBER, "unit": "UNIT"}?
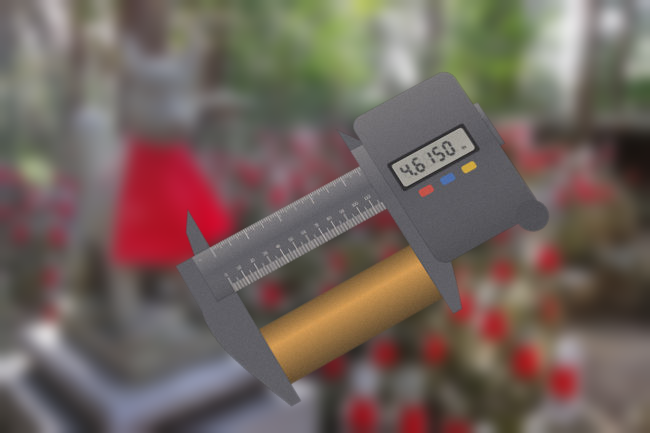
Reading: {"value": 4.6150, "unit": "in"}
